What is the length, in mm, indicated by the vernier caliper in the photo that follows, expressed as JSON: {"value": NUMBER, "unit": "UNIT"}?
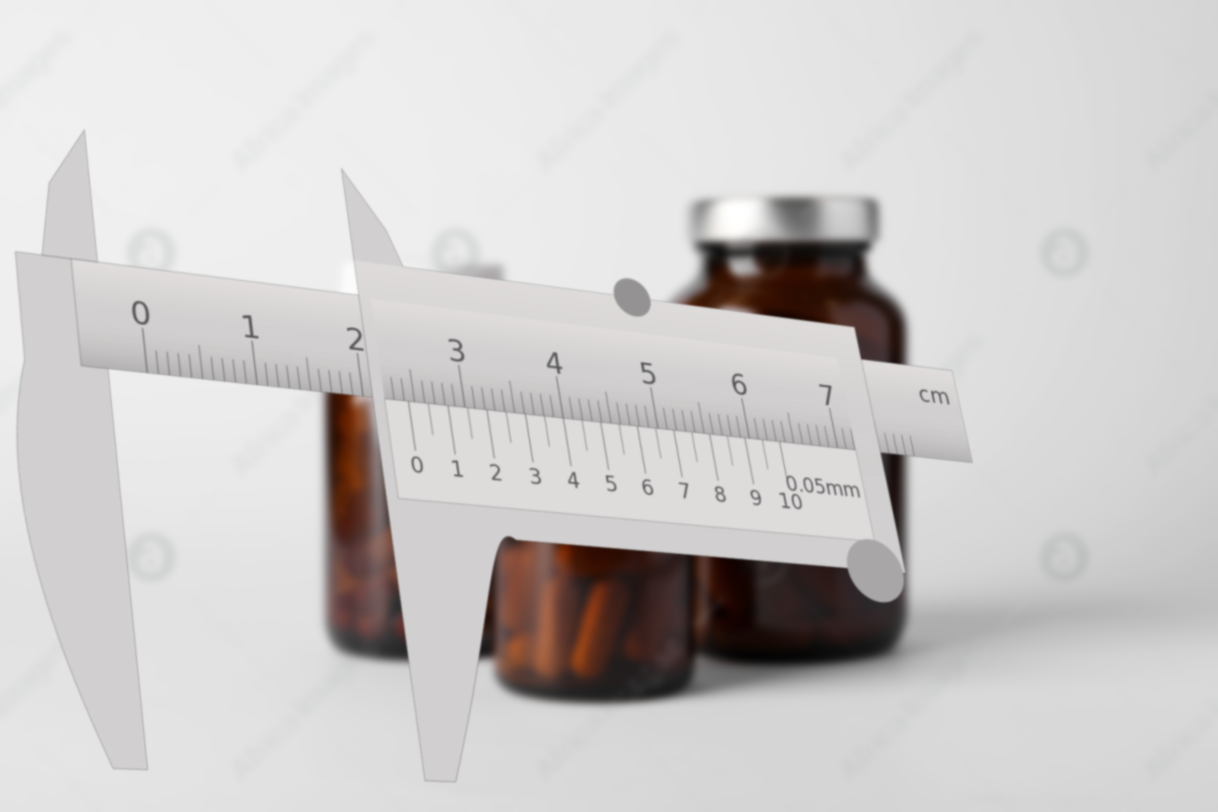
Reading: {"value": 24.4, "unit": "mm"}
